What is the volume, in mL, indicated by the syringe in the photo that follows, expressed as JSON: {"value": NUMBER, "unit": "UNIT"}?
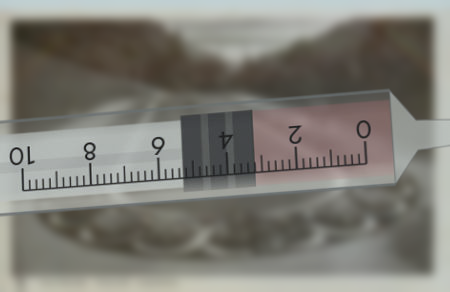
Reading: {"value": 3.2, "unit": "mL"}
